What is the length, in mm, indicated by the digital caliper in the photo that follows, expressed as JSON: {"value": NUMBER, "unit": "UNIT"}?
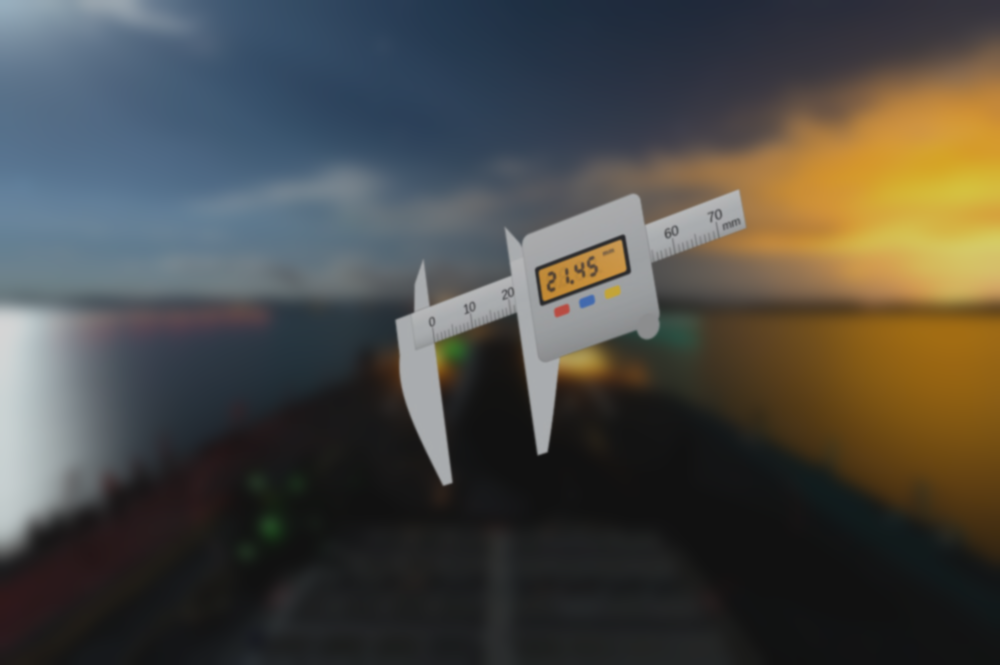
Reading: {"value": 21.45, "unit": "mm"}
